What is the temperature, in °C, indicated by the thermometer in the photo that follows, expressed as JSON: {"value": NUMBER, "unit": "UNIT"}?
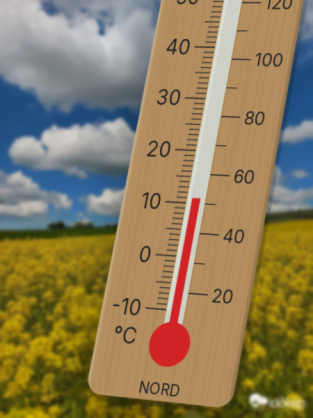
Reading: {"value": 11, "unit": "°C"}
